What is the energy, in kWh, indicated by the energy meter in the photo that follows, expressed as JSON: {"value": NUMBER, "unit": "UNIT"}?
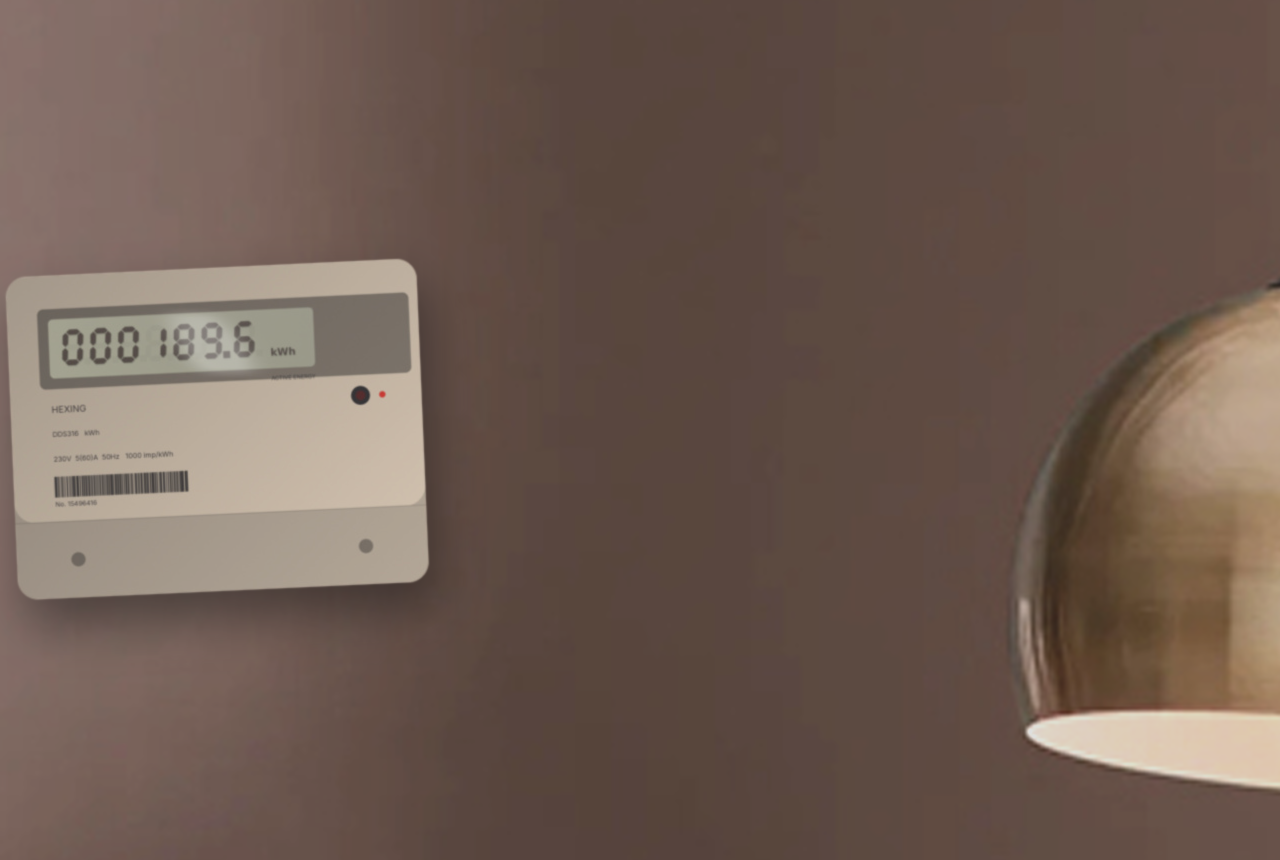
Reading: {"value": 189.6, "unit": "kWh"}
